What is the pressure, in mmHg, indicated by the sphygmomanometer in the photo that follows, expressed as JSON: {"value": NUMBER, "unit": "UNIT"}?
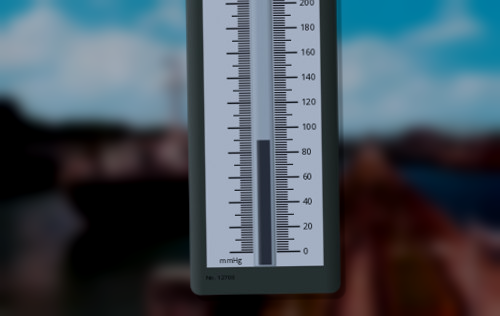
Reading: {"value": 90, "unit": "mmHg"}
